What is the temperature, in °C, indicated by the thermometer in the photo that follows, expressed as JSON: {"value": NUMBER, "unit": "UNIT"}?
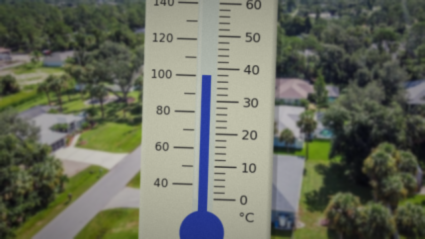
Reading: {"value": 38, "unit": "°C"}
